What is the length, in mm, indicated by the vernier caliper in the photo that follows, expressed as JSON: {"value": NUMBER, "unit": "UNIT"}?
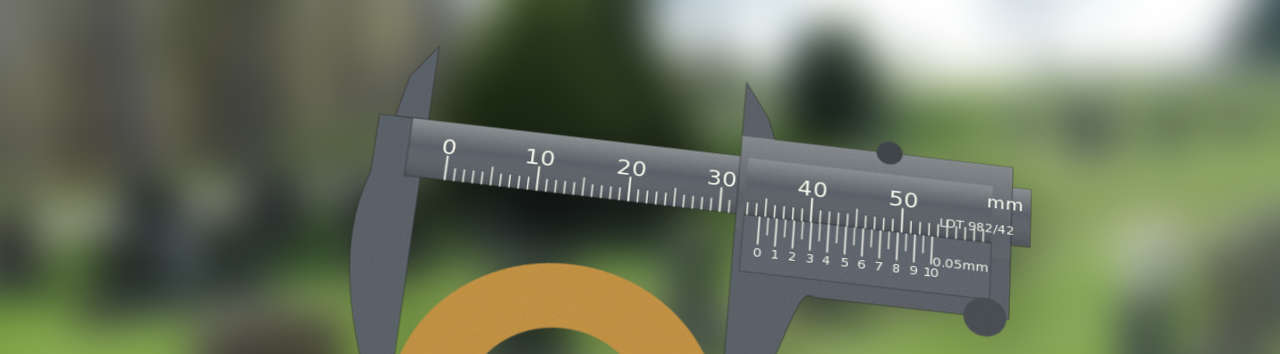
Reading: {"value": 34.4, "unit": "mm"}
